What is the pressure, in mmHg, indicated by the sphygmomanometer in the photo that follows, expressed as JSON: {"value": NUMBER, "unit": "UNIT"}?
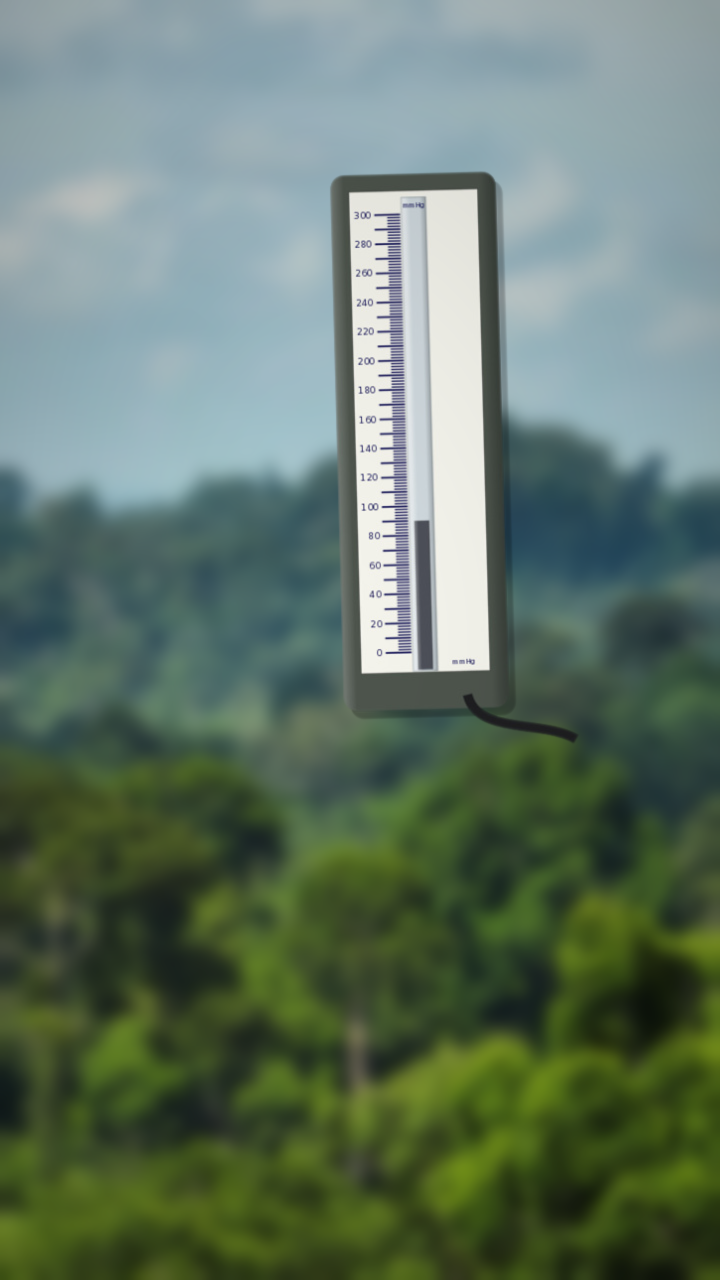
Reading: {"value": 90, "unit": "mmHg"}
